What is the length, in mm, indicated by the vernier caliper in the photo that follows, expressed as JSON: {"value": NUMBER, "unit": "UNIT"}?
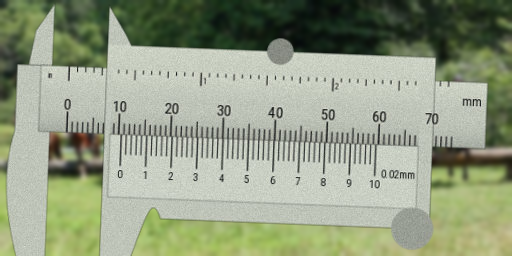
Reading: {"value": 10.5, "unit": "mm"}
